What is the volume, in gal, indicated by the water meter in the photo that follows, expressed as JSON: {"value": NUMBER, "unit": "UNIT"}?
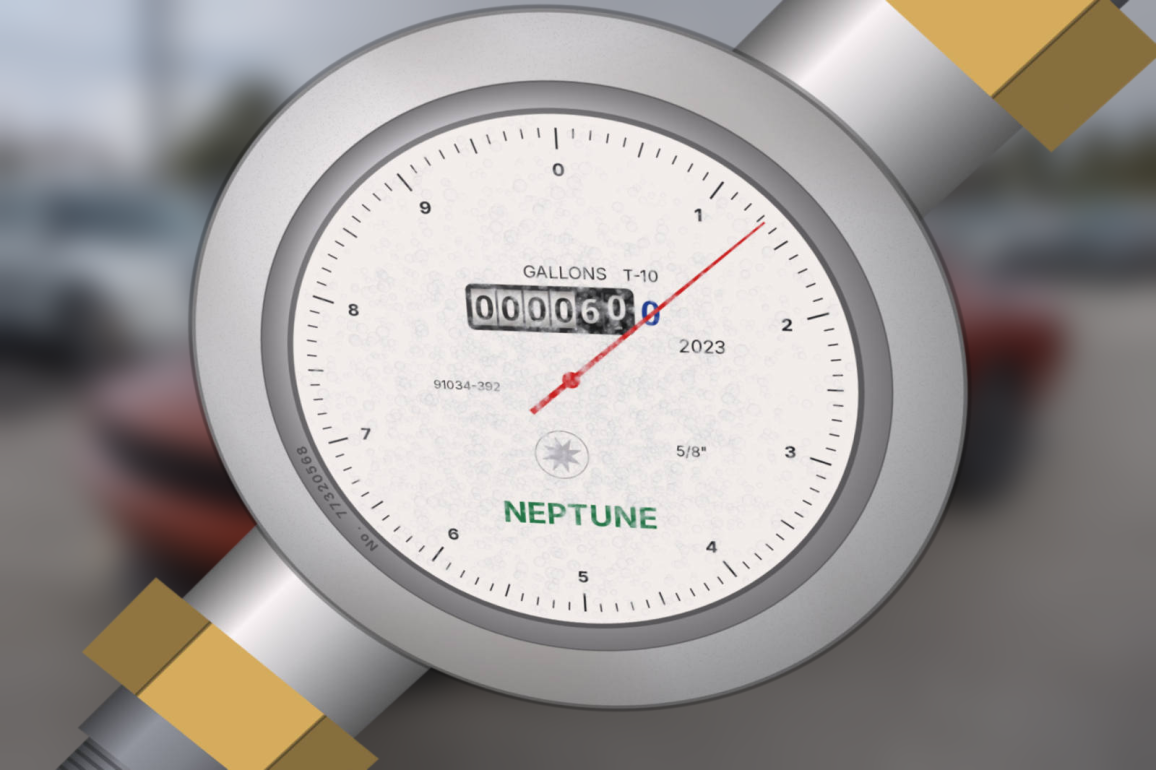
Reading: {"value": 601.3, "unit": "gal"}
